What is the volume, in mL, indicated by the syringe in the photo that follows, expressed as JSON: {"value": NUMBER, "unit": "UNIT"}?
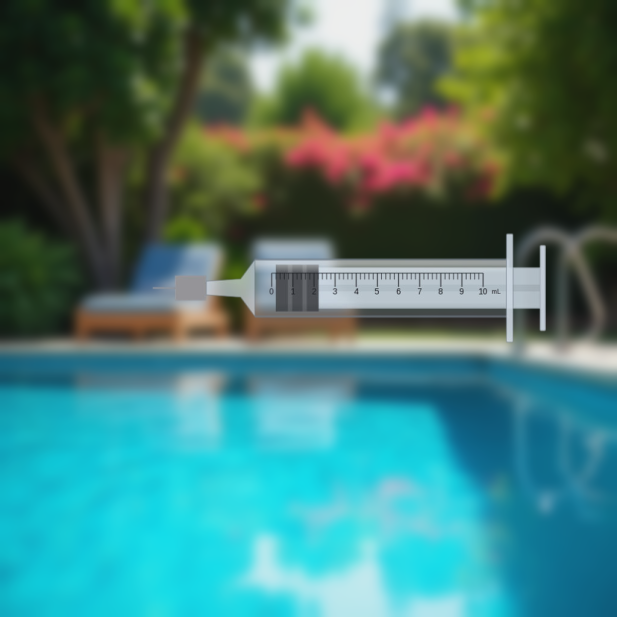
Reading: {"value": 0.2, "unit": "mL"}
